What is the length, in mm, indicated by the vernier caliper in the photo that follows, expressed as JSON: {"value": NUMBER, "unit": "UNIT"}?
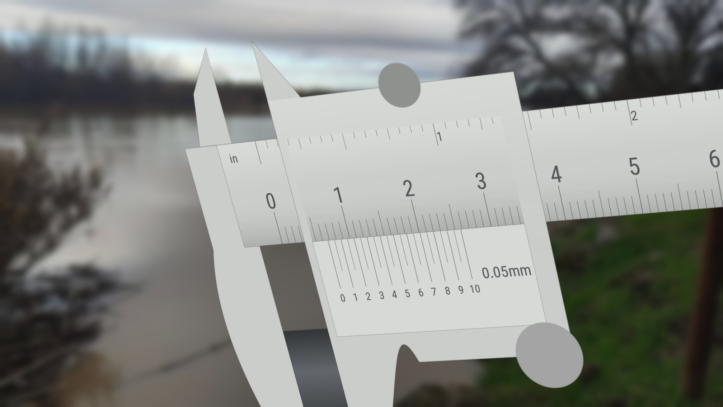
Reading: {"value": 6.8, "unit": "mm"}
